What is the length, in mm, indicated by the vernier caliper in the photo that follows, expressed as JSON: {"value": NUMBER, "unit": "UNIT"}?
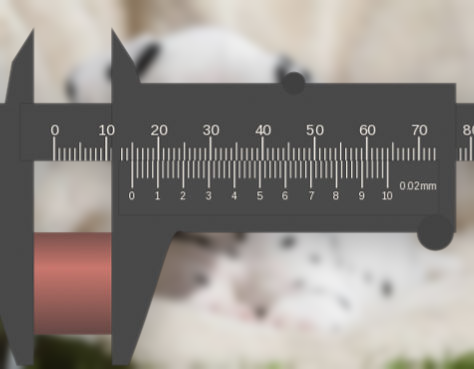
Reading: {"value": 15.0, "unit": "mm"}
